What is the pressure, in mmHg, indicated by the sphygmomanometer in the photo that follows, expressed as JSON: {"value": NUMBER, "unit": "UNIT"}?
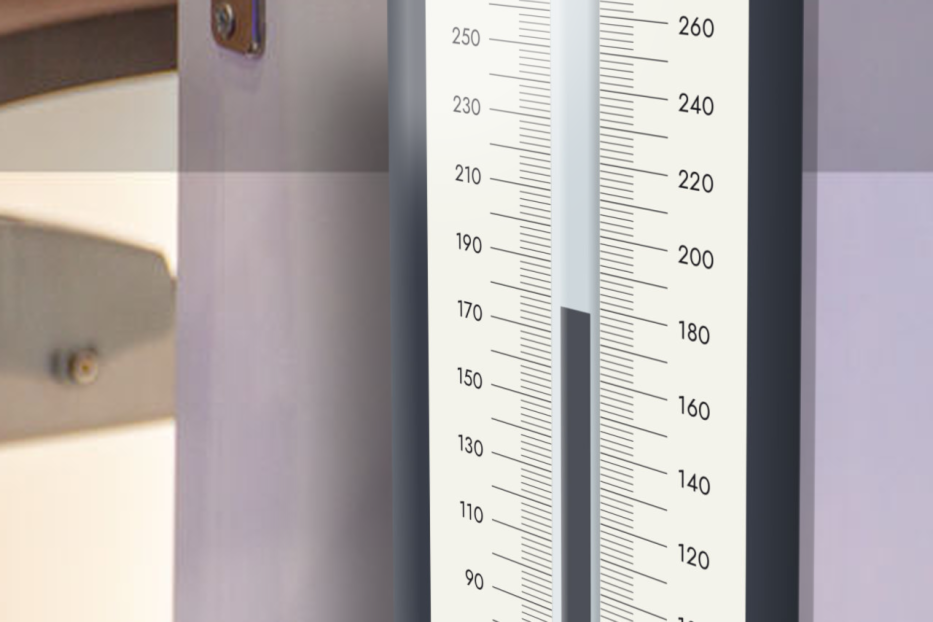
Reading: {"value": 178, "unit": "mmHg"}
